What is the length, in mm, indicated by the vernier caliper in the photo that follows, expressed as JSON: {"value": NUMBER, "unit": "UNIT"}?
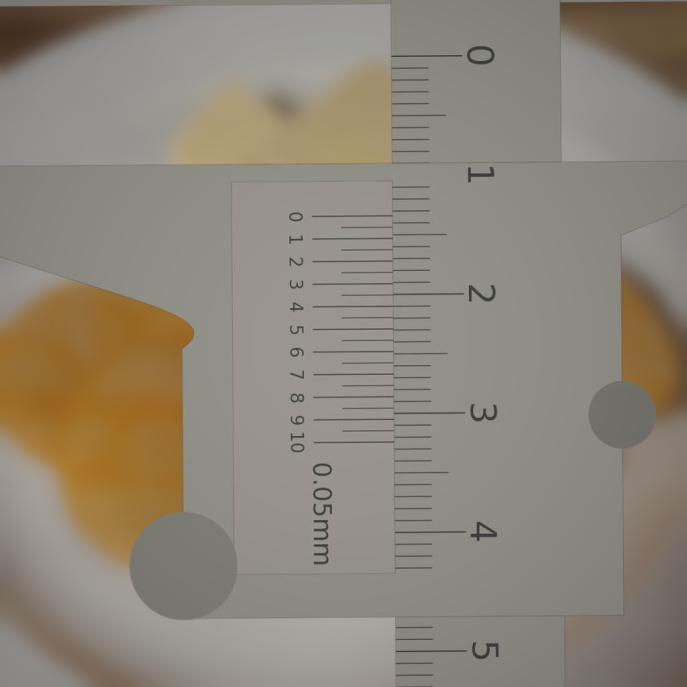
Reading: {"value": 13.4, "unit": "mm"}
